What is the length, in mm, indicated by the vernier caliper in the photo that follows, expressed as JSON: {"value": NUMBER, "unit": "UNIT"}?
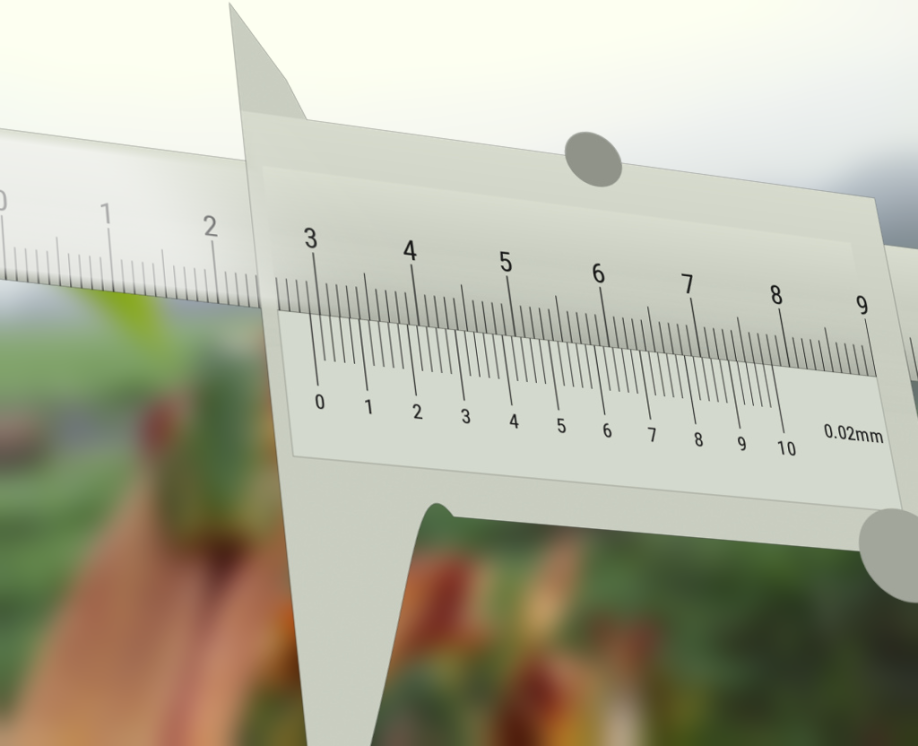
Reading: {"value": 29.0, "unit": "mm"}
